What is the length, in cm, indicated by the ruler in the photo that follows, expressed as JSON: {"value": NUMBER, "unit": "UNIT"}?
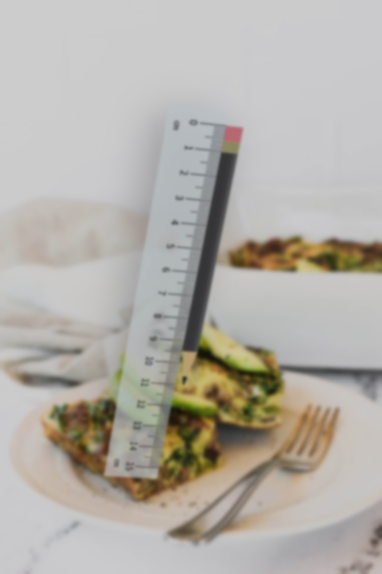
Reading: {"value": 11, "unit": "cm"}
